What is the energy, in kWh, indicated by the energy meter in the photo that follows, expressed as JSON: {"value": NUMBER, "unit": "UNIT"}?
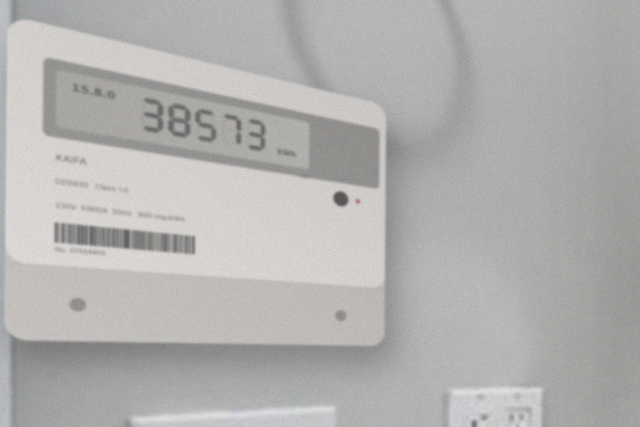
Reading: {"value": 38573, "unit": "kWh"}
